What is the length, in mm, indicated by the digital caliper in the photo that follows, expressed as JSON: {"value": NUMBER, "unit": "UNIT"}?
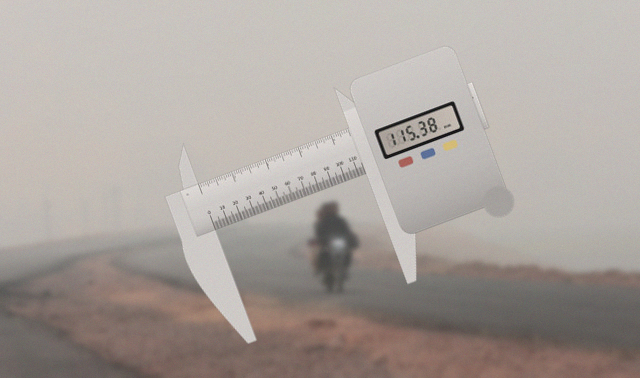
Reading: {"value": 115.38, "unit": "mm"}
